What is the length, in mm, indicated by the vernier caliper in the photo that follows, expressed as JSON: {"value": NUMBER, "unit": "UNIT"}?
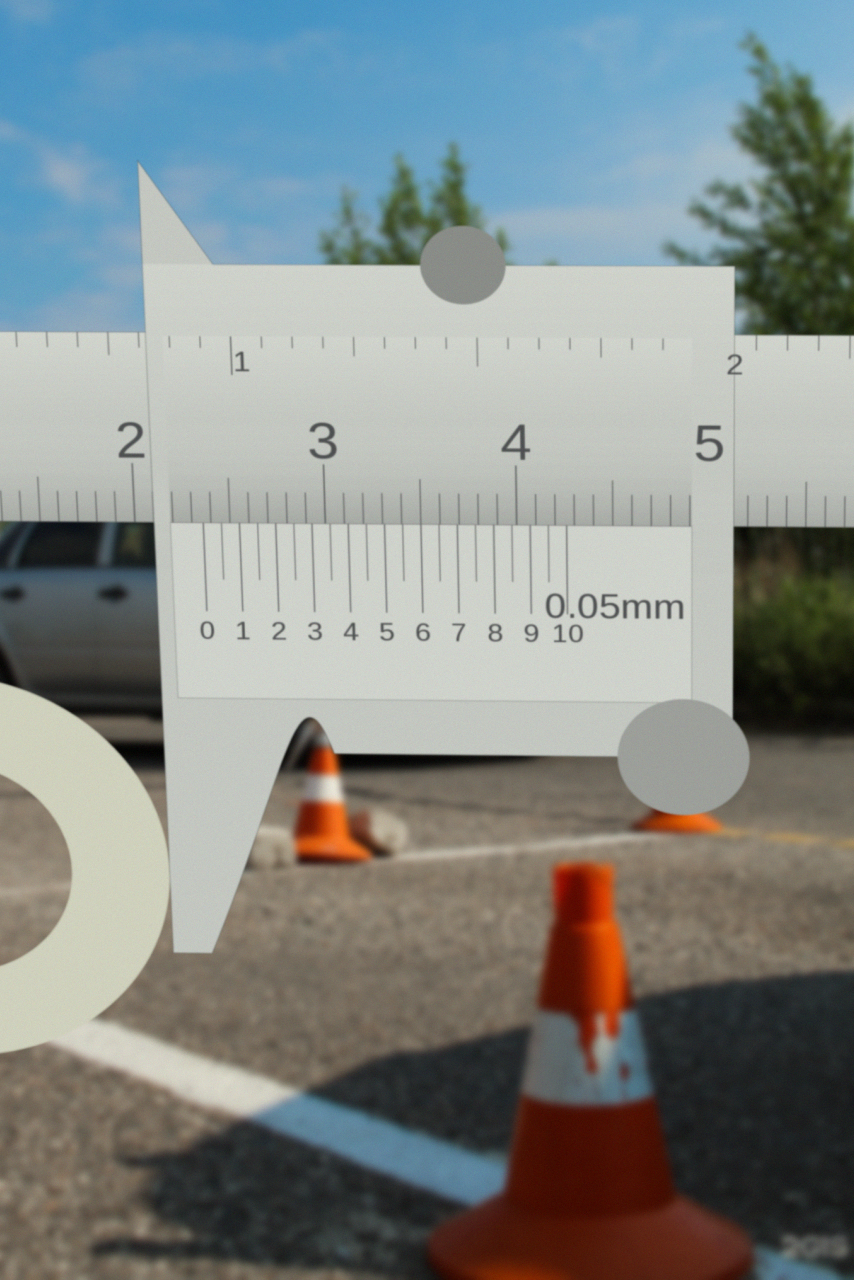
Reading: {"value": 23.6, "unit": "mm"}
